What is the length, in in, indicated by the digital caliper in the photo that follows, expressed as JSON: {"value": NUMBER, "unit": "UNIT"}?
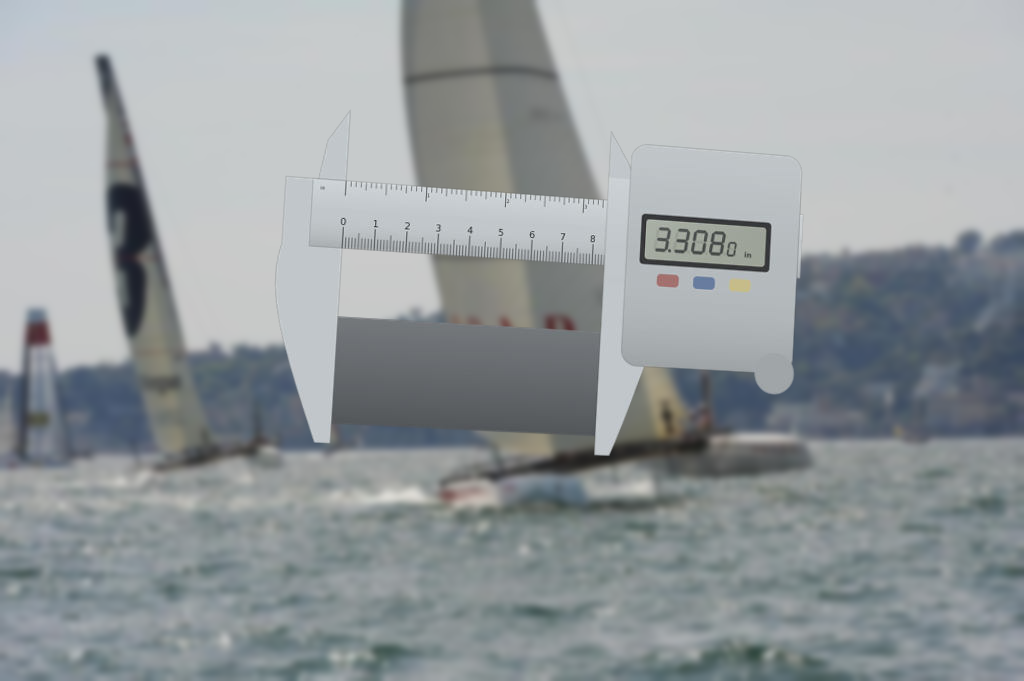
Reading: {"value": 3.3080, "unit": "in"}
